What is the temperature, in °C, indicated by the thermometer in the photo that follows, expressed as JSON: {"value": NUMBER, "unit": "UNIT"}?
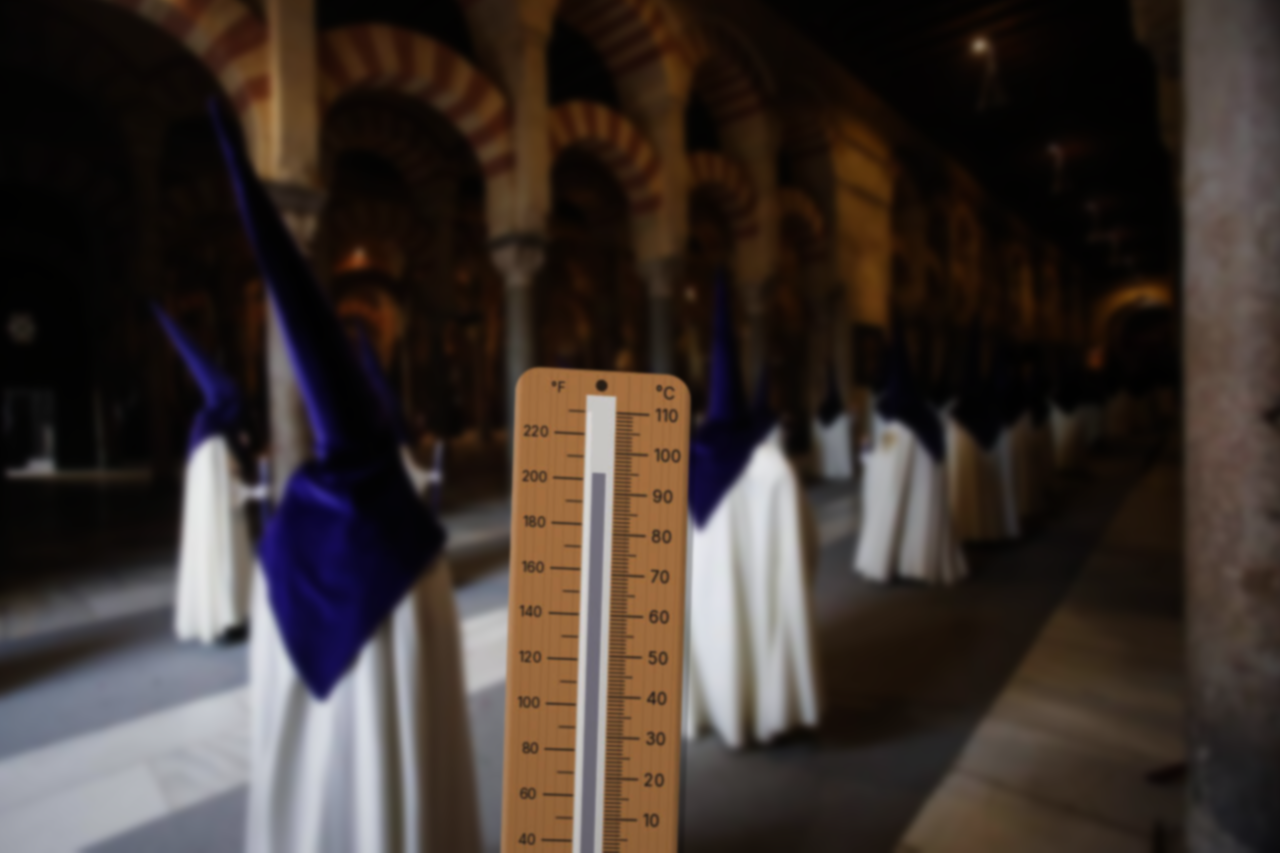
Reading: {"value": 95, "unit": "°C"}
